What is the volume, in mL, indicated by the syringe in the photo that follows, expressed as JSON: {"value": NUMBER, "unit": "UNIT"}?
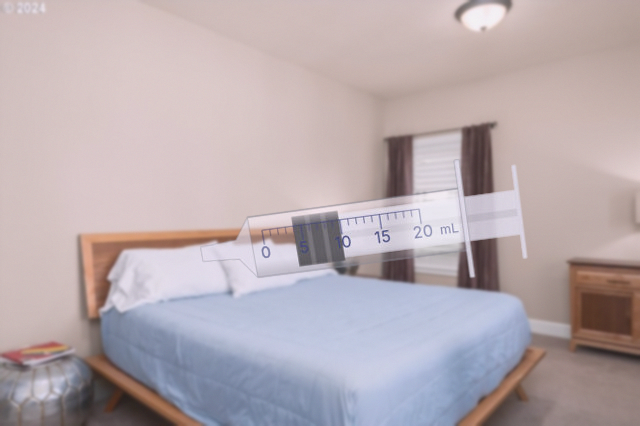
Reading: {"value": 4, "unit": "mL"}
